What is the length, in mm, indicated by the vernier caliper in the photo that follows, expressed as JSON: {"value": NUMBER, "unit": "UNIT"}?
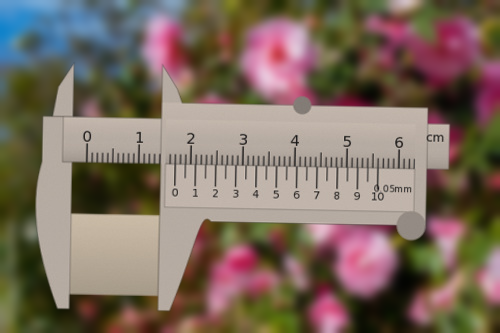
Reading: {"value": 17.0, "unit": "mm"}
